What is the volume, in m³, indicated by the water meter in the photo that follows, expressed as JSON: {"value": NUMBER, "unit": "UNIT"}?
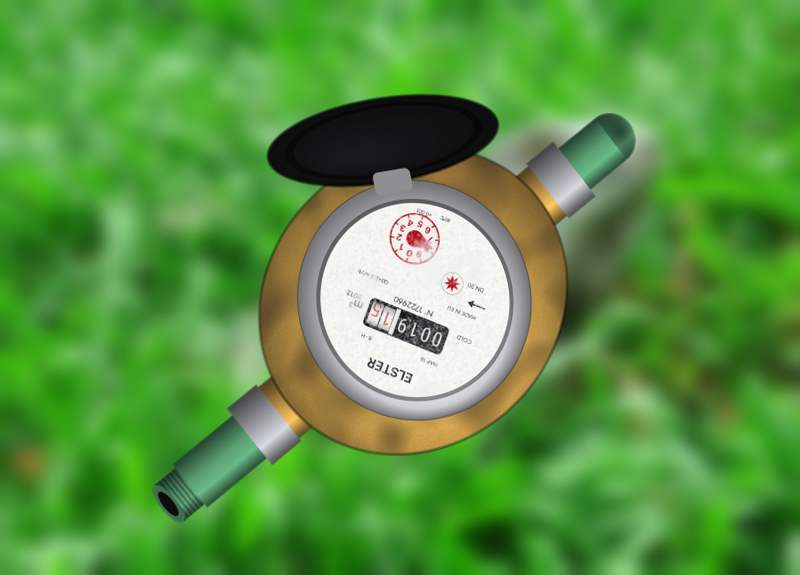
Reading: {"value": 19.147, "unit": "m³"}
